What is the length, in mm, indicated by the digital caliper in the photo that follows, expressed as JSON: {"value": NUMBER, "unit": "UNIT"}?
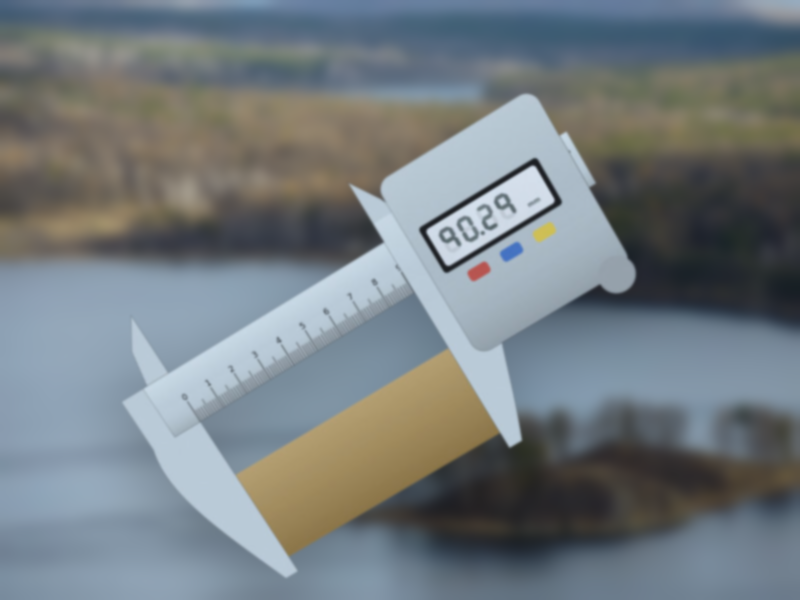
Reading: {"value": 90.29, "unit": "mm"}
